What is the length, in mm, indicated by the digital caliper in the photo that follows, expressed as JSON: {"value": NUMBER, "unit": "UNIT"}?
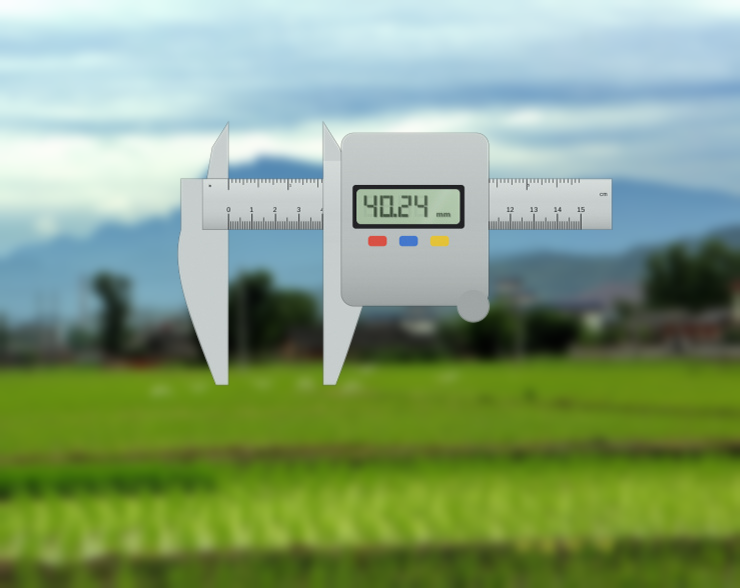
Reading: {"value": 40.24, "unit": "mm"}
